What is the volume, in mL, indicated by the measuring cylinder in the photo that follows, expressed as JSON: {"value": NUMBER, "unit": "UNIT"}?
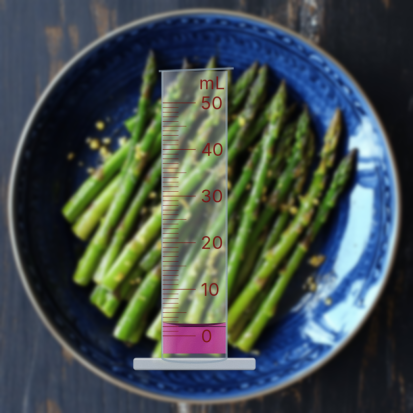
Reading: {"value": 2, "unit": "mL"}
